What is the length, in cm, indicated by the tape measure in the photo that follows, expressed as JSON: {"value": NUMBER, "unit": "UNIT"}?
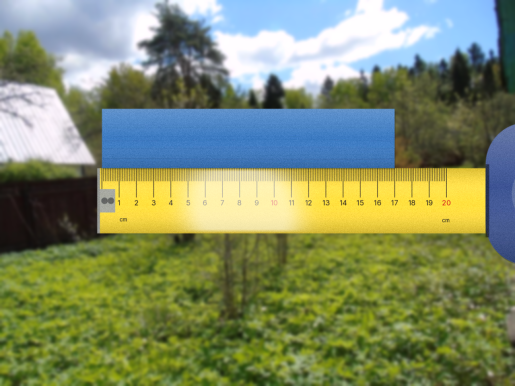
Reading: {"value": 17, "unit": "cm"}
